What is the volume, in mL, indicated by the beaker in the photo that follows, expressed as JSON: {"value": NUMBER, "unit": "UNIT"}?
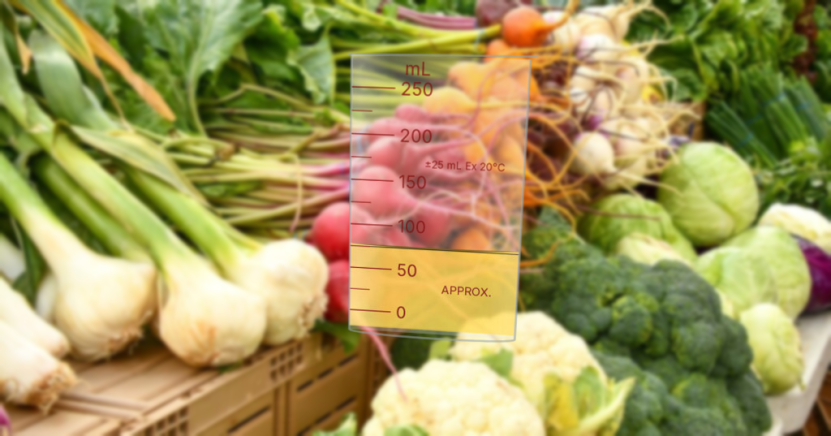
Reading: {"value": 75, "unit": "mL"}
